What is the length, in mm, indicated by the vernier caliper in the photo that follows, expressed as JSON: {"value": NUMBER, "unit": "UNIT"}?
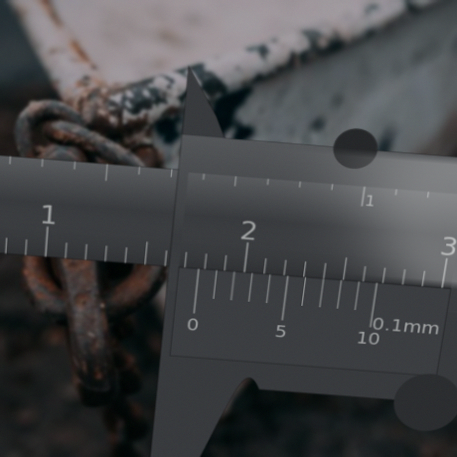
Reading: {"value": 17.7, "unit": "mm"}
